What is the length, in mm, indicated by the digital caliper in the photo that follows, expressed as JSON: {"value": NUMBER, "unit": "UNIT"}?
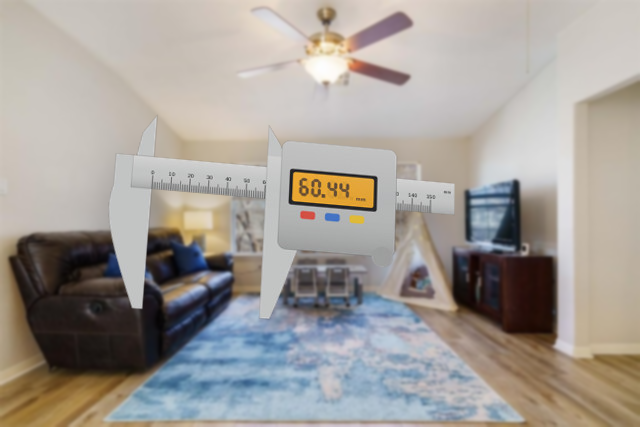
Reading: {"value": 60.44, "unit": "mm"}
